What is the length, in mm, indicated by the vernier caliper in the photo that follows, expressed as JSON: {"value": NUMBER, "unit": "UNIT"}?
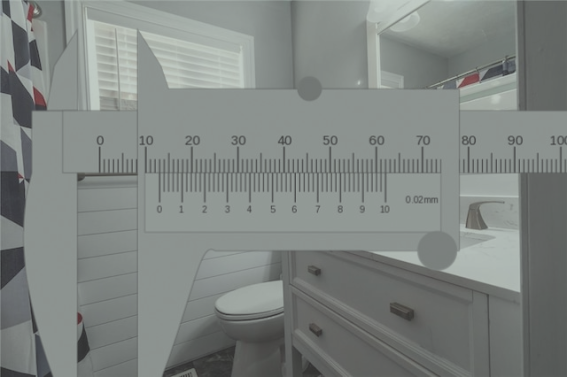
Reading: {"value": 13.0, "unit": "mm"}
